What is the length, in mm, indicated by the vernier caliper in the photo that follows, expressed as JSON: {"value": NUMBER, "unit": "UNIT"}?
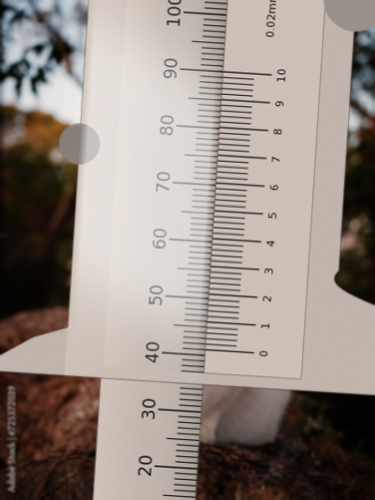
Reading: {"value": 41.0, "unit": "mm"}
